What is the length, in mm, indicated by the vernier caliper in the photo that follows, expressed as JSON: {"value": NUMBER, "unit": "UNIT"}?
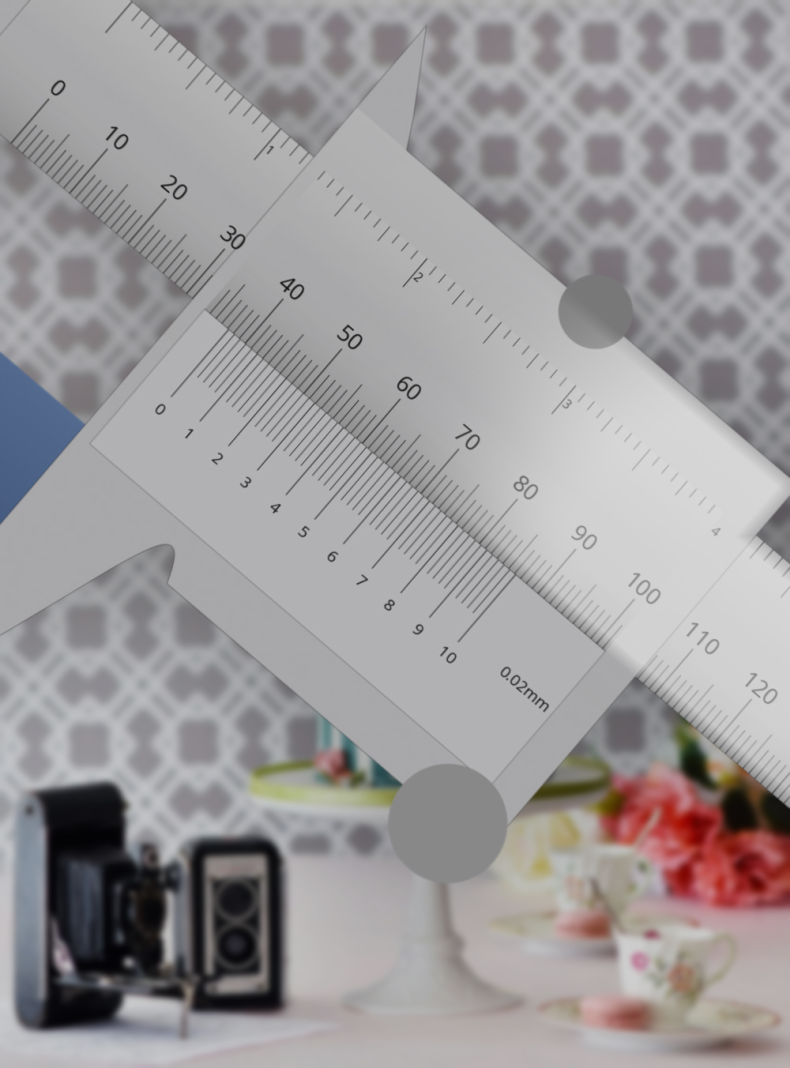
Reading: {"value": 37.2, "unit": "mm"}
